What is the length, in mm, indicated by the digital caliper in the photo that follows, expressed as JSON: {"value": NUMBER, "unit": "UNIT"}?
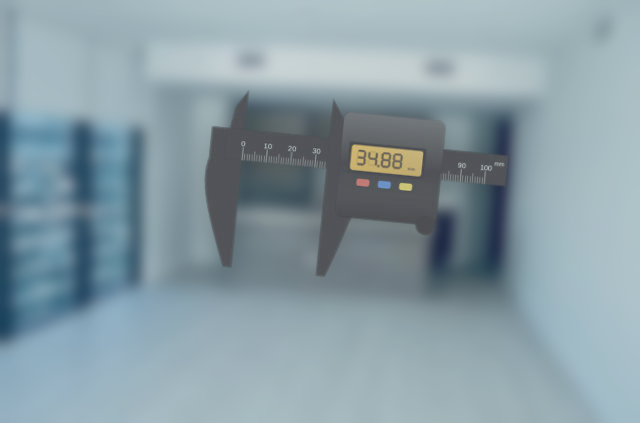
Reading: {"value": 34.88, "unit": "mm"}
